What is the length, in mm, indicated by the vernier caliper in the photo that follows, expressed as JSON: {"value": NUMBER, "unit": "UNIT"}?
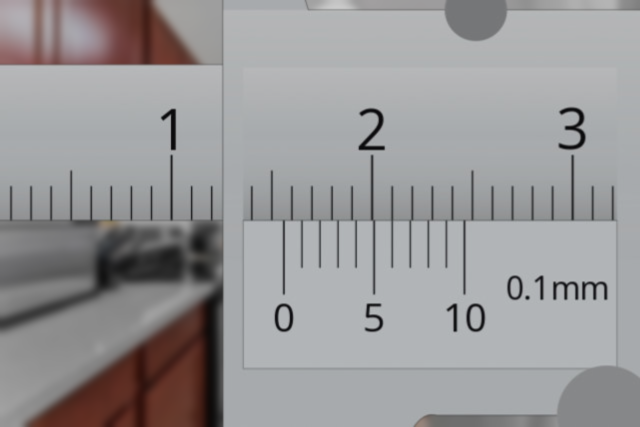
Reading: {"value": 15.6, "unit": "mm"}
